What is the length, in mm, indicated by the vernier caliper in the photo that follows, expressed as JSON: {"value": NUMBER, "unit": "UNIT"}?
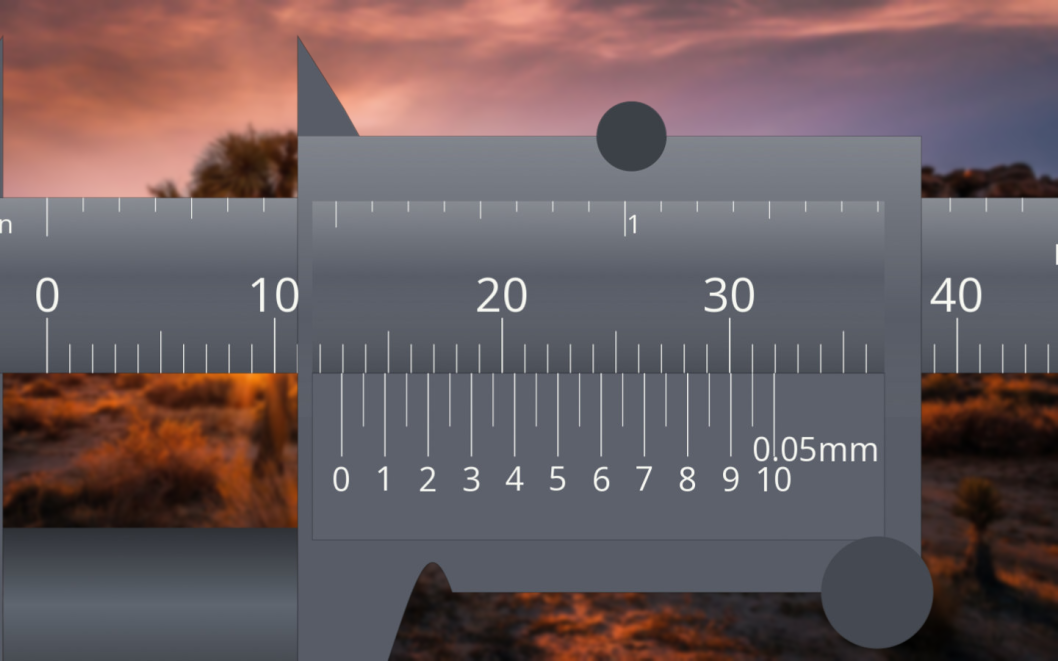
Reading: {"value": 12.95, "unit": "mm"}
